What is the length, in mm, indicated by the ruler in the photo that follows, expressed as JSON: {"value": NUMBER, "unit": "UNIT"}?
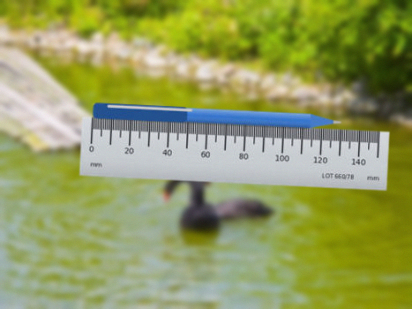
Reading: {"value": 130, "unit": "mm"}
